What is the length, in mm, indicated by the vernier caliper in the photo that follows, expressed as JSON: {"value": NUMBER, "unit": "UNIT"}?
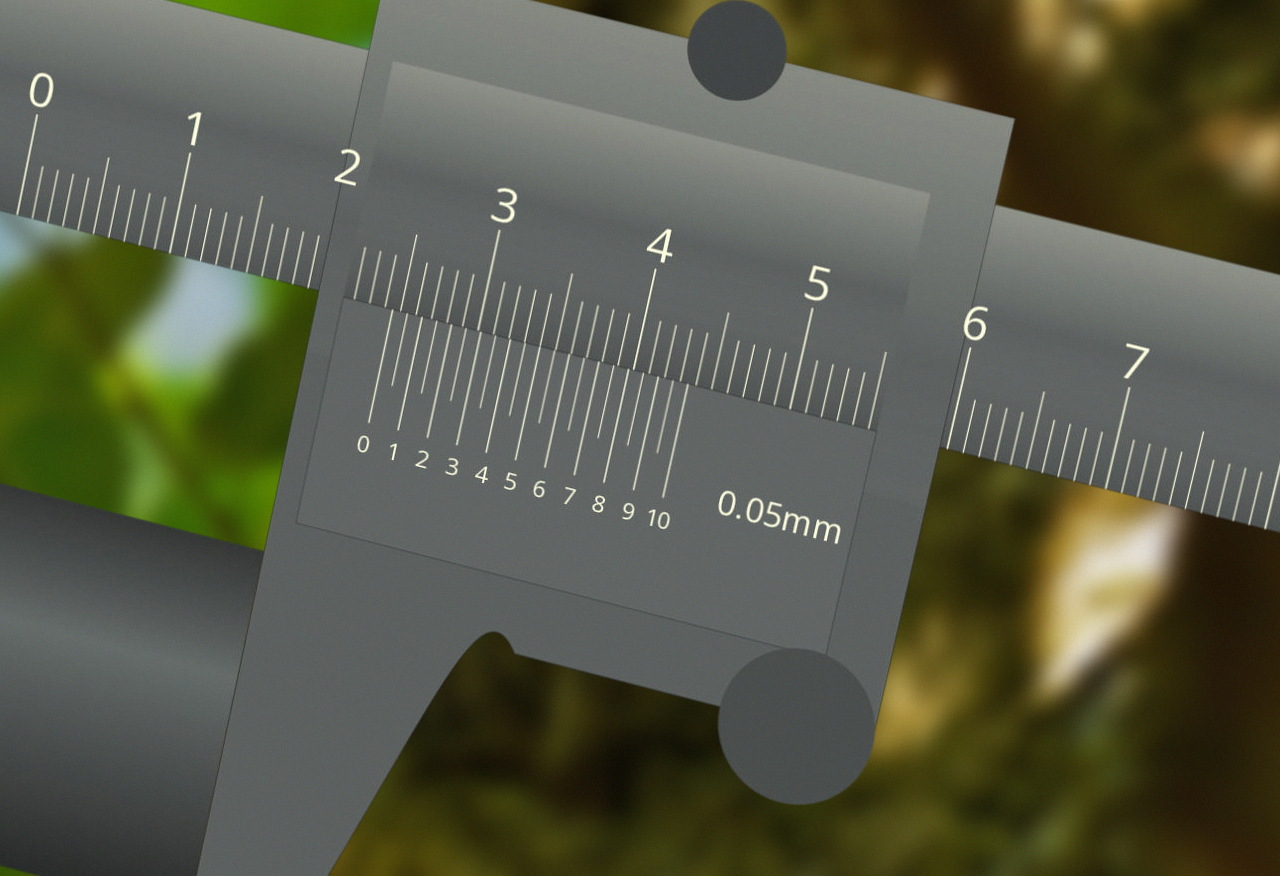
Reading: {"value": 24.5, "unit": "mm"}
